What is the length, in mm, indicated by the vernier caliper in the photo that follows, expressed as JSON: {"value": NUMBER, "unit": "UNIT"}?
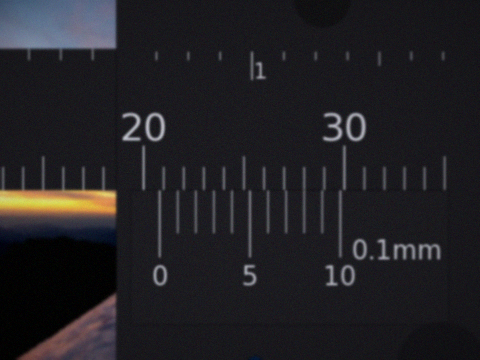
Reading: {"value": 20.8, "unit": "mm"}
